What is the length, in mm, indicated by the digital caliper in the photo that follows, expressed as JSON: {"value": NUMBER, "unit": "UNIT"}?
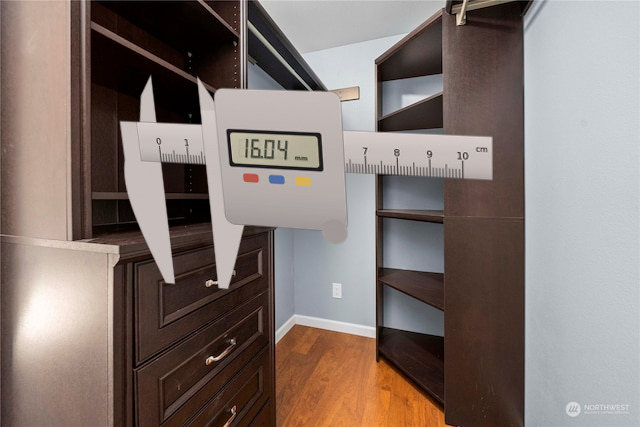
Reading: {"value": 16.04, "unit": "mm"}
